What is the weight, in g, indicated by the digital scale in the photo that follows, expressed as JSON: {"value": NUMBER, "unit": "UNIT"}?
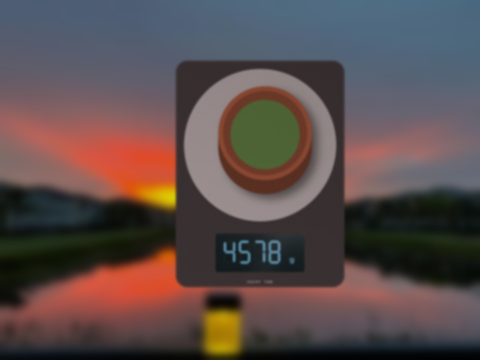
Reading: {"value": 4578, "unit": "g"}
